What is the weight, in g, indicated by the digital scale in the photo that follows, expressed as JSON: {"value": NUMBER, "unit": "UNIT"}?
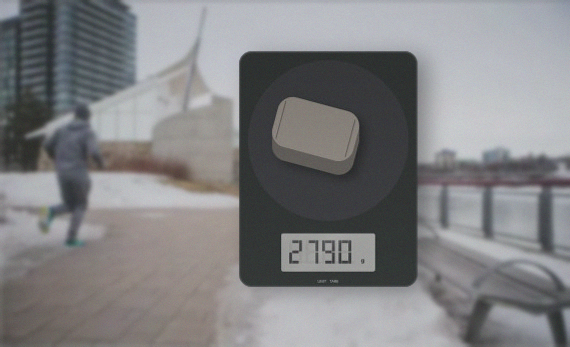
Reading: {"value": 2790, "unit": "g"}
